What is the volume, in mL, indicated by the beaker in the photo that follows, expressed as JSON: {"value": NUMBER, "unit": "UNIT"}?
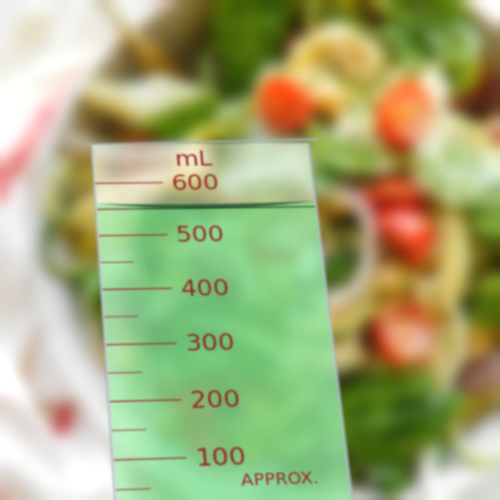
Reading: {"value": 550, "unit": "mL"}
